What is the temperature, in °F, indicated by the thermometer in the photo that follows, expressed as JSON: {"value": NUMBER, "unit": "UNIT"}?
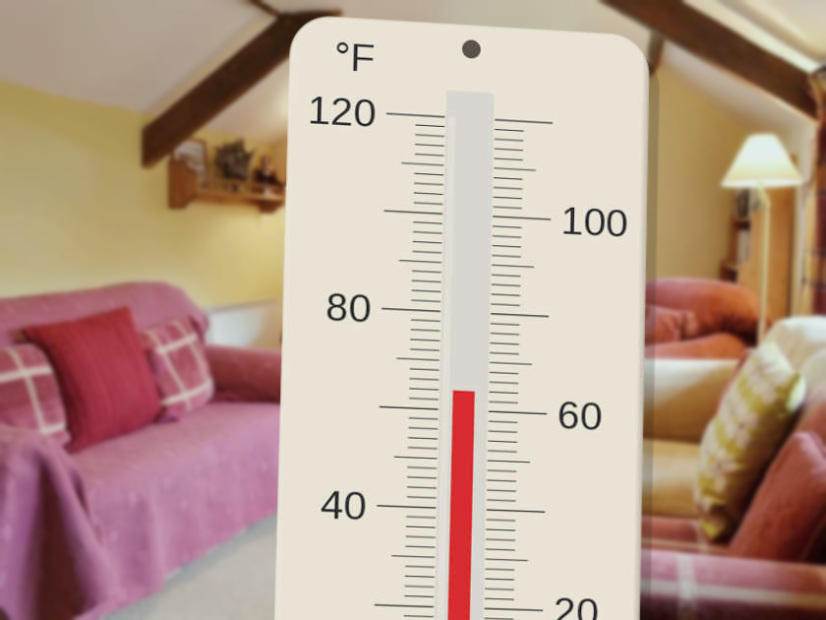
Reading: {"value": 64, "unit": "°F"}
